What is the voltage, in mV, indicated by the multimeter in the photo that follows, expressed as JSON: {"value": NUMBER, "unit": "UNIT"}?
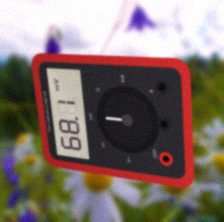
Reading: {"value": 68.1, "unit": "mV"}
